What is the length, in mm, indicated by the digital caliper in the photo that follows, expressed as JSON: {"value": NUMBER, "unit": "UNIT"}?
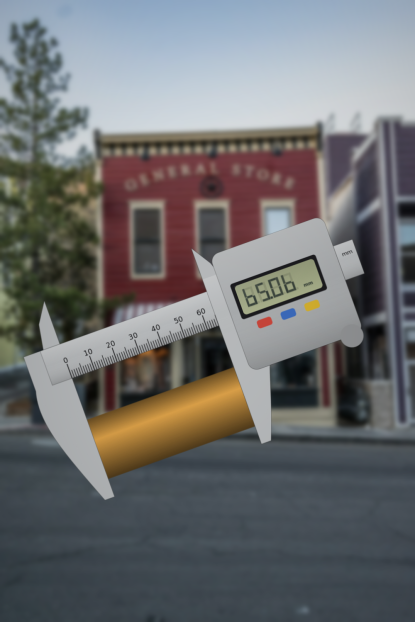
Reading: {"value": 65.06, "unit": "mm"}
